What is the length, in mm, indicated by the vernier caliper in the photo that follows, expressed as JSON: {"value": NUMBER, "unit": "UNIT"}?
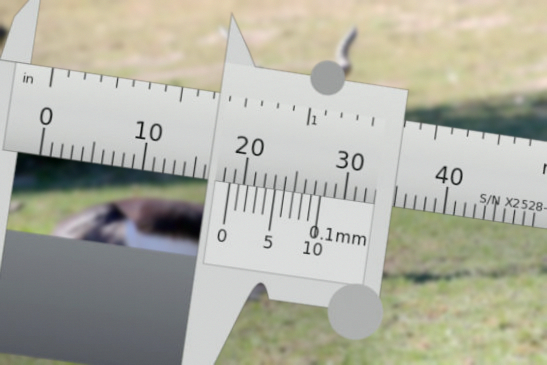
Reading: {"value": 18.6, "unit": "mm"}
